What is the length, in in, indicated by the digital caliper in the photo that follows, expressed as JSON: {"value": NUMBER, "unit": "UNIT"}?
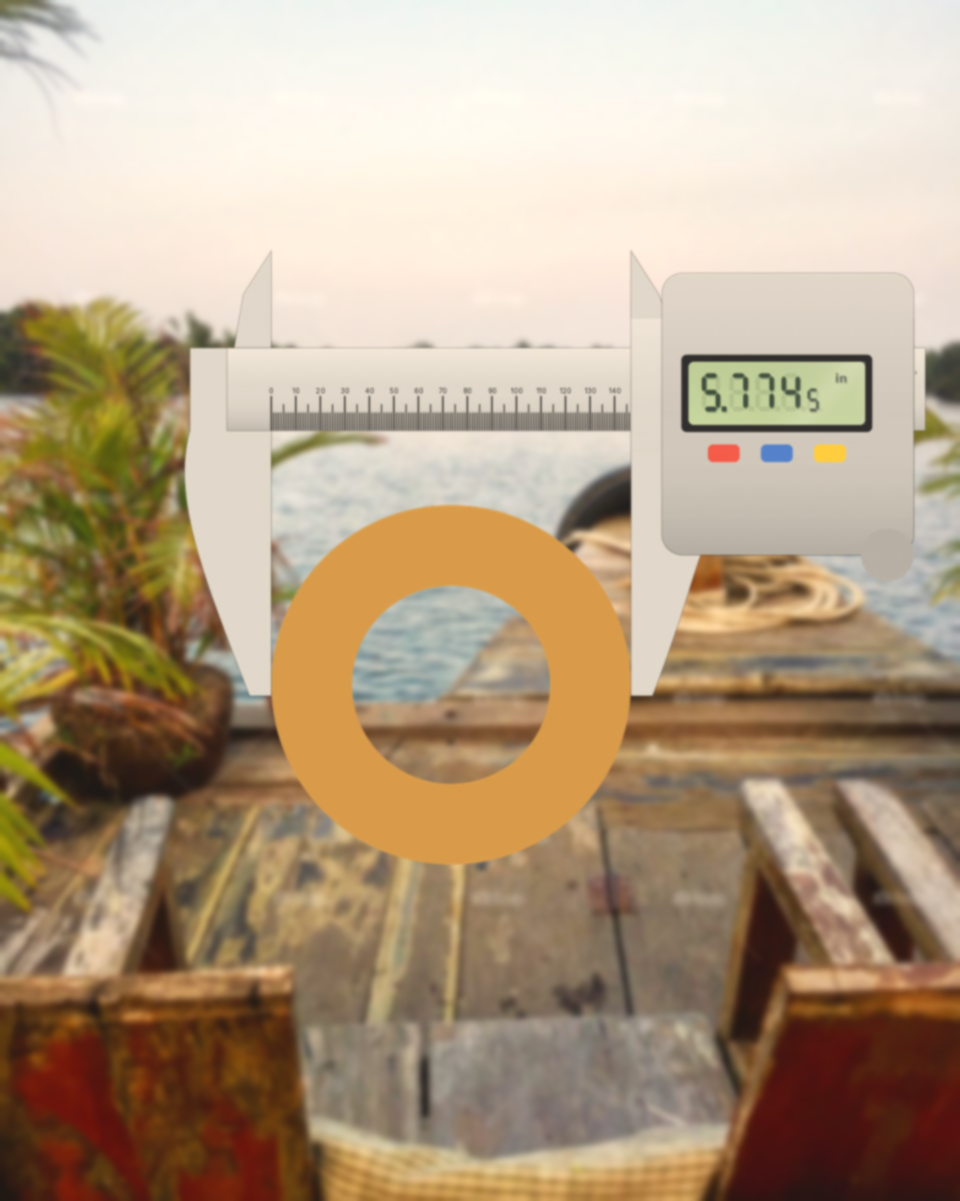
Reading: {"value": 5.7745, "unit": "in"}
